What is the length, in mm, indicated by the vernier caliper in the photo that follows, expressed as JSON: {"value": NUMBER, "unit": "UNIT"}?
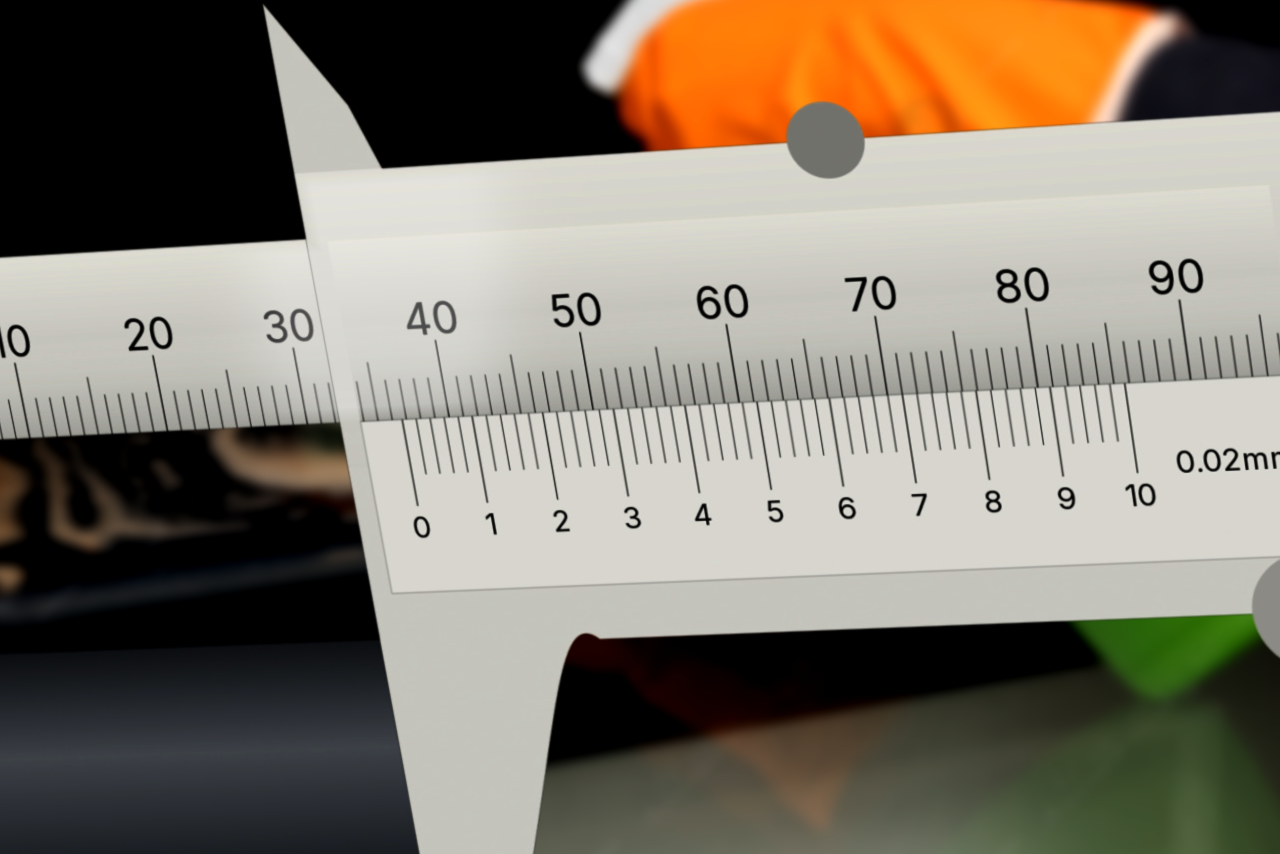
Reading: {"value": 36.7, "unit": "mm"}
